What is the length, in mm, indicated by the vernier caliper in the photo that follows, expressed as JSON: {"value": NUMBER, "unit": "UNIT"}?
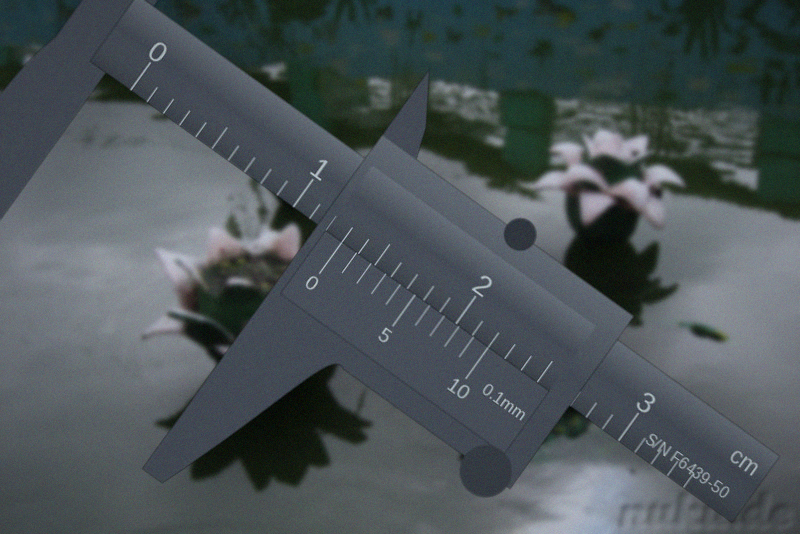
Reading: {"value": 13.0, "unit": "mm"}
